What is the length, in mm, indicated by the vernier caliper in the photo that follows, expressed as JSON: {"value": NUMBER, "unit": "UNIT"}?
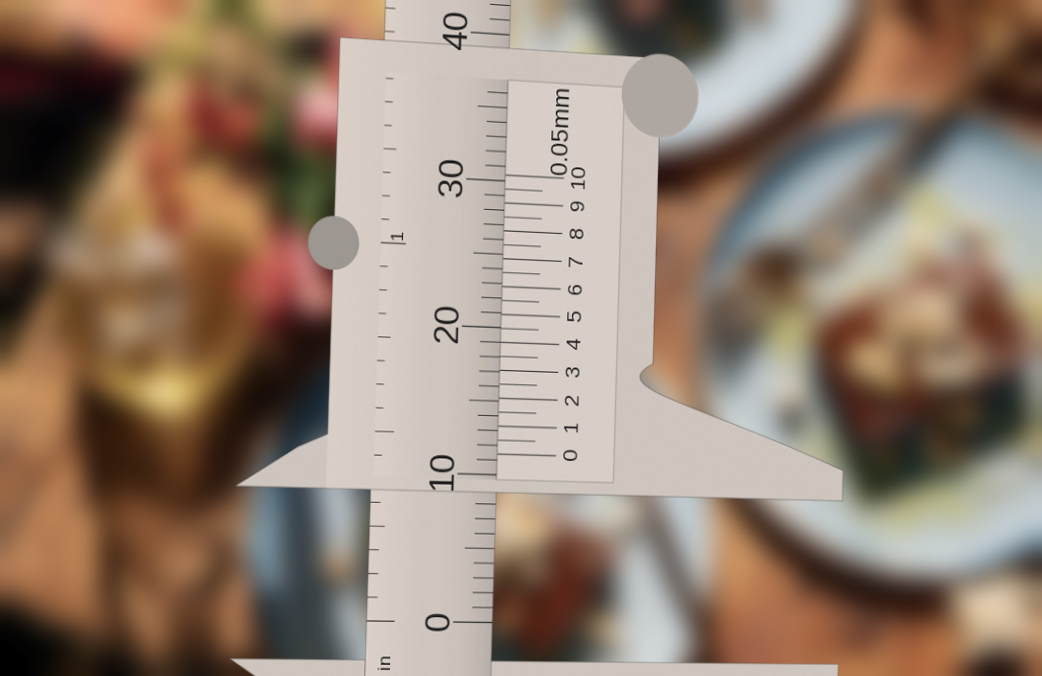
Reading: {"value": 11.4, "unit": "mm"}
